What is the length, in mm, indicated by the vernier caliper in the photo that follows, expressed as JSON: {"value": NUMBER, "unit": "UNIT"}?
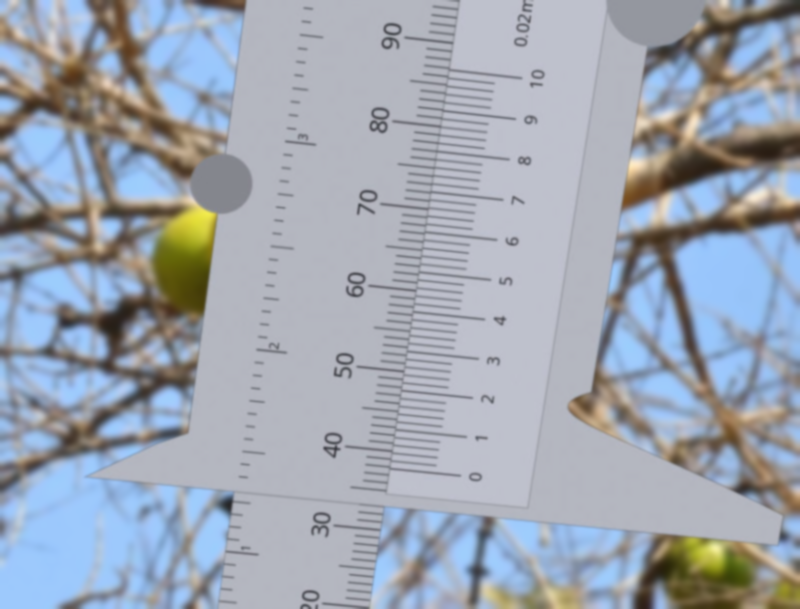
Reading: {"value": 37.8, "unit": "mm"}
